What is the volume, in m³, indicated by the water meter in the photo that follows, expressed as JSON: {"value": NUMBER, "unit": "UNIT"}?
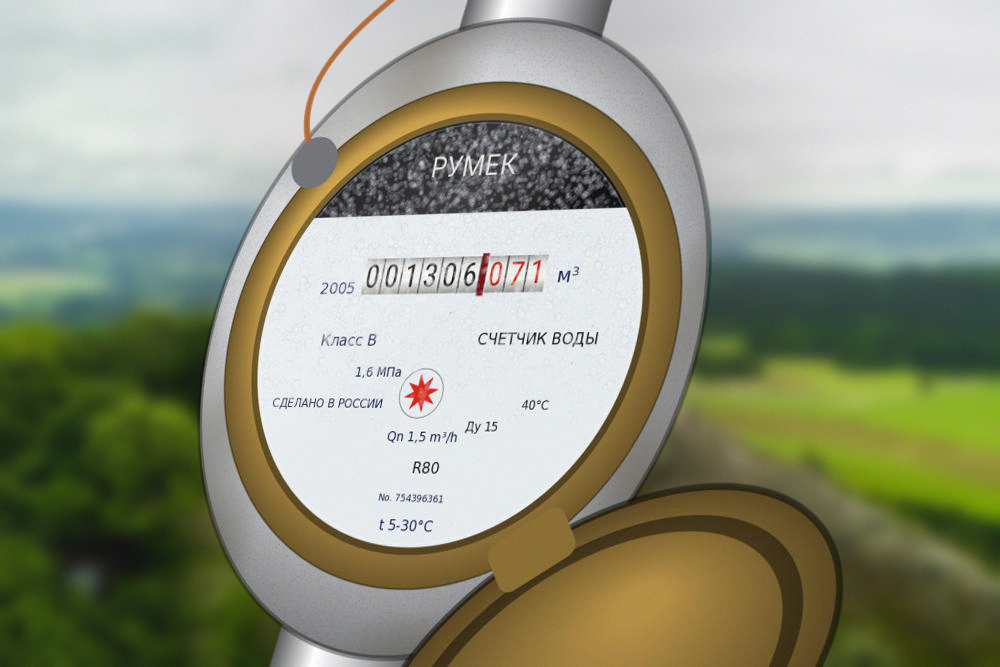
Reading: {"value": 1306.071, "unit": "m³"}
